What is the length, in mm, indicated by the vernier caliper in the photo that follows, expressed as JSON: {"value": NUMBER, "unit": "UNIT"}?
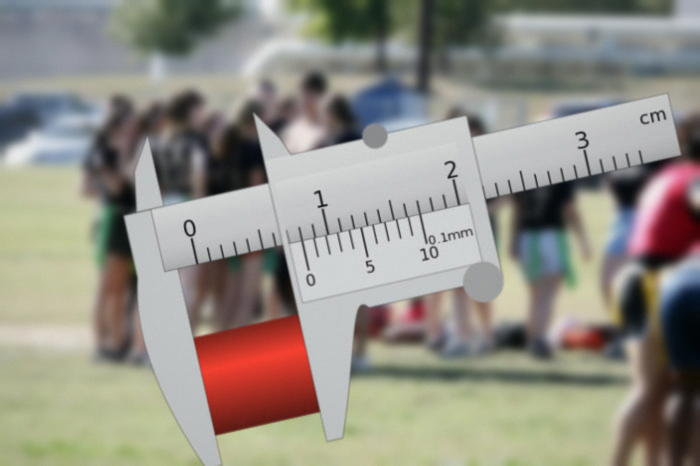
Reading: {"value": 8.0, "unit": "mm"}
